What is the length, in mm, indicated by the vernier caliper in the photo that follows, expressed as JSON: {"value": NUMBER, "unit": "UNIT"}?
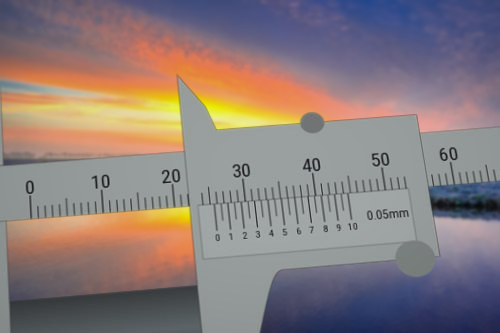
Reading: {"value": 25.6, "unit": "mm"}
